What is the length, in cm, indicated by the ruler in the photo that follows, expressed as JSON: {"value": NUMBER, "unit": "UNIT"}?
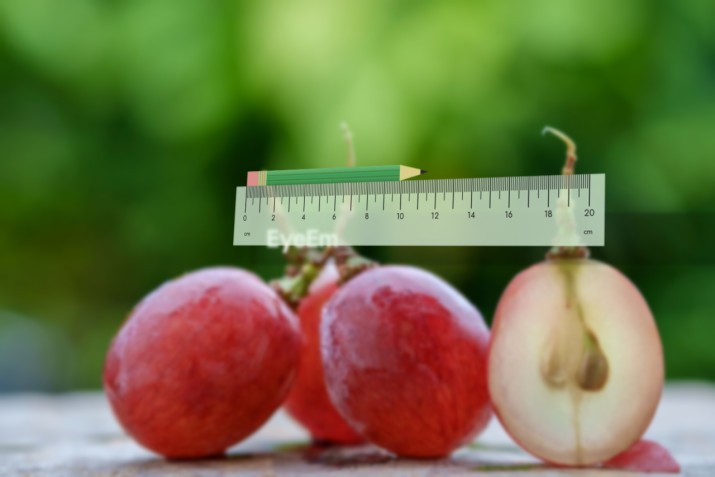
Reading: {"value": 11.5, "unit": "cm"}
